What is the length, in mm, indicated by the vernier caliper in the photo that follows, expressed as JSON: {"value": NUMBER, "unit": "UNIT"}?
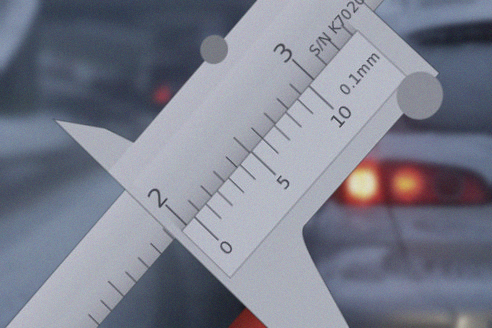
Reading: {"value": 20.6, "unit": "mm"}
